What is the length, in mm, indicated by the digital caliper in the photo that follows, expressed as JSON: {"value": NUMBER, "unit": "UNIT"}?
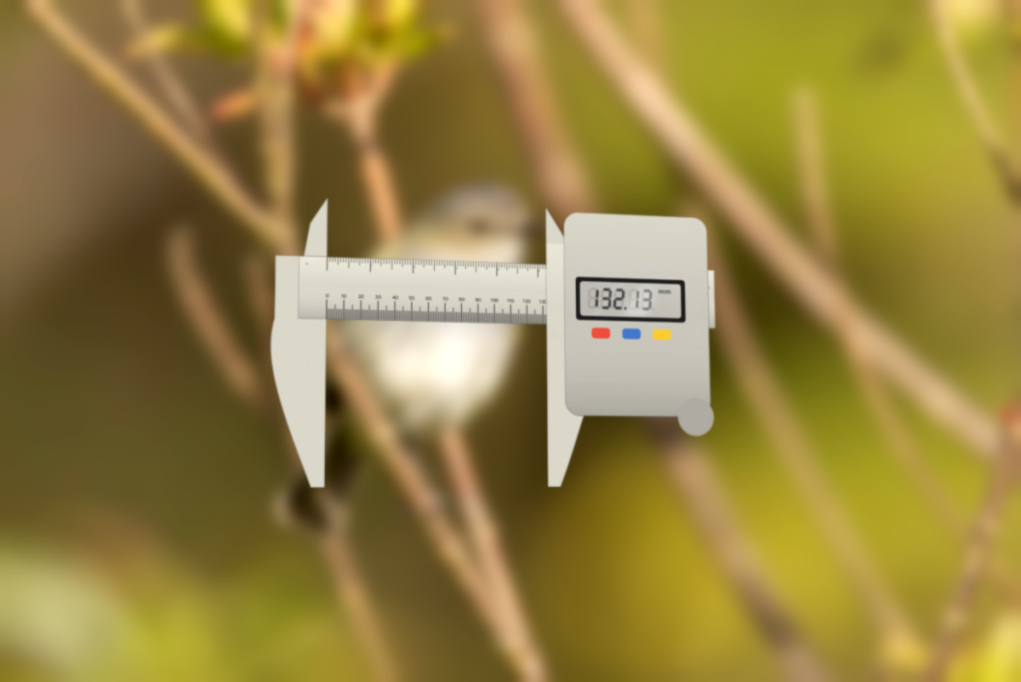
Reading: {"value": 132.13, "unit": "mm"}
